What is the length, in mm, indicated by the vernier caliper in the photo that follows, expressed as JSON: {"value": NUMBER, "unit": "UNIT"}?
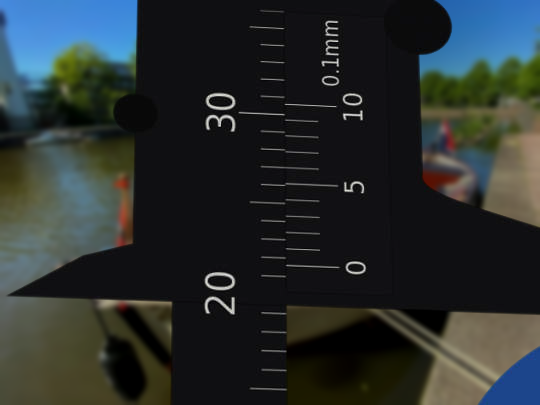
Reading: {"value": 21.6, "unit": "mm"}
